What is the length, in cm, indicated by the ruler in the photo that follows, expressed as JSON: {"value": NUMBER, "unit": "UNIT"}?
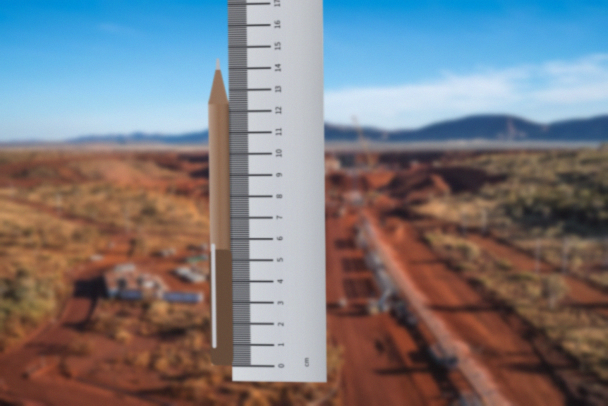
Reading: {"value": 14.5, "unit": "cm"}
